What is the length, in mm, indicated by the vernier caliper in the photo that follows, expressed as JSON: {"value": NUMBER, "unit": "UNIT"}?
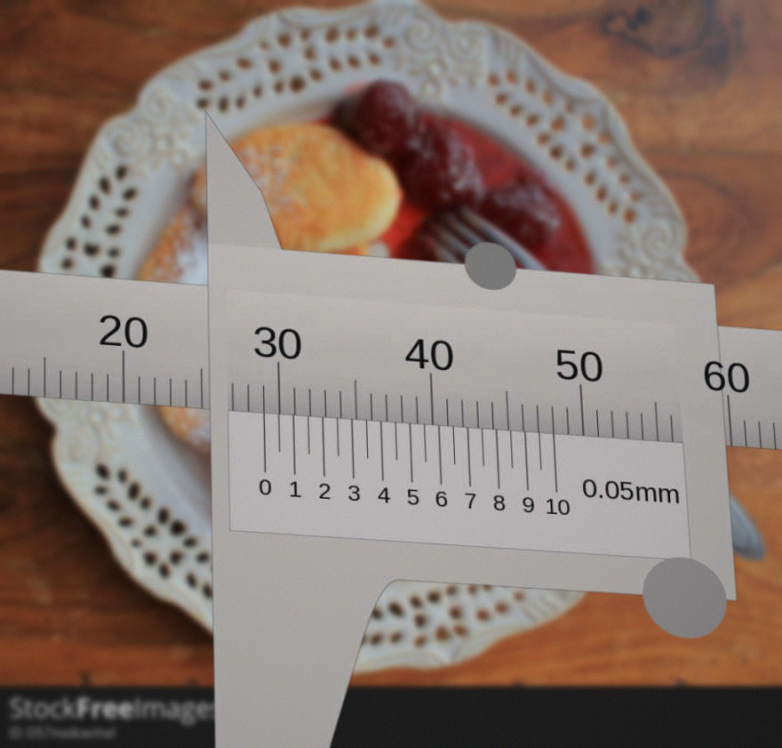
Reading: {"value": 29.0, "unit": "mm"}
